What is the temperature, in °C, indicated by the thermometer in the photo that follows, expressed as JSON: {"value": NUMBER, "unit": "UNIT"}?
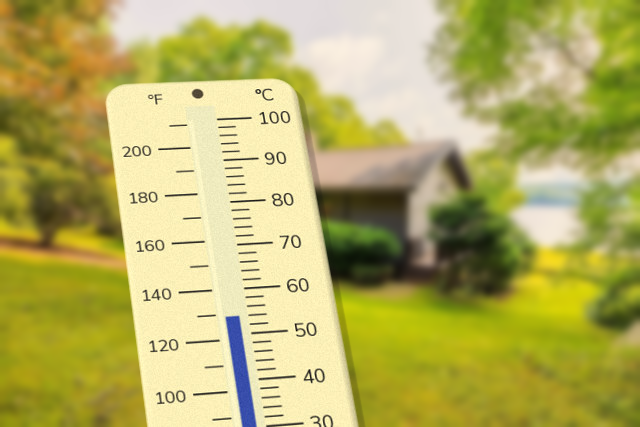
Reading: {"value": 54, "unit": "°C"}
